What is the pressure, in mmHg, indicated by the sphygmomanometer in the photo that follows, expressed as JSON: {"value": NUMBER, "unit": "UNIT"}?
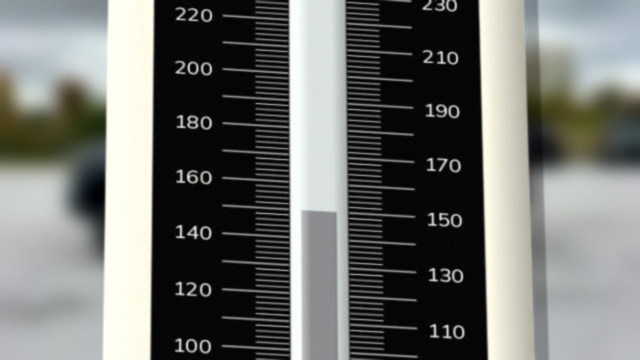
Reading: {"value": 150, "unit": "mmHg"}
